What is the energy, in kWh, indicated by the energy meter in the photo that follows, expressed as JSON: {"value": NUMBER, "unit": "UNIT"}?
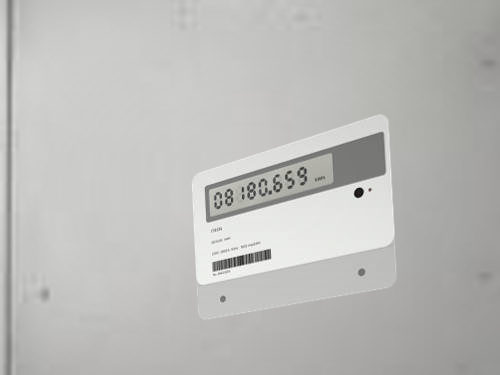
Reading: {"value": 8180.659, "unit": "kWh"}
